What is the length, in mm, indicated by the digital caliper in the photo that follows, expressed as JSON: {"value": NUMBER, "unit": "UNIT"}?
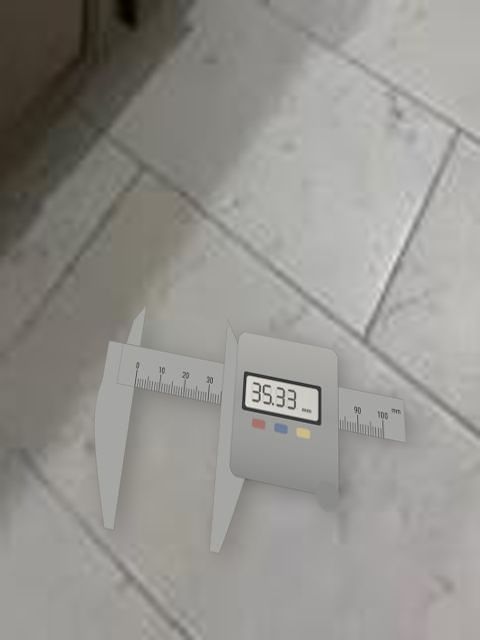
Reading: {"value": 35.33, "unit": "mm"}
